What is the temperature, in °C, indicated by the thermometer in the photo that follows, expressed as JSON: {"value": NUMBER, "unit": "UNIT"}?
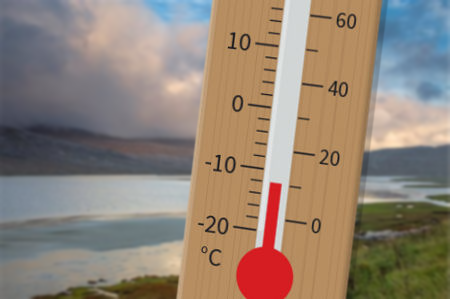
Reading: {"value": -12, "unit": "°C"}
